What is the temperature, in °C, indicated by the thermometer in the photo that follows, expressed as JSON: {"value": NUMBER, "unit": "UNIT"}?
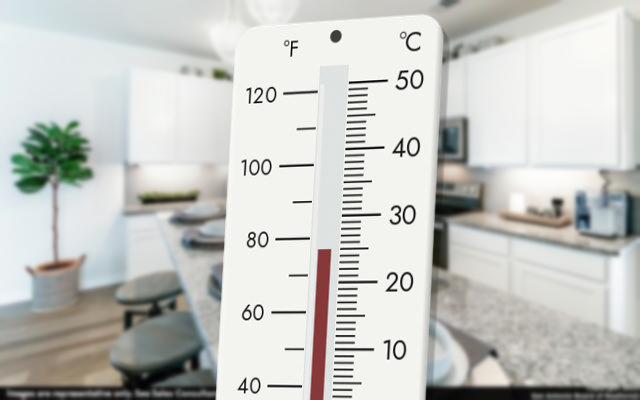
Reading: {"value": 25, "unit": "°C"}
